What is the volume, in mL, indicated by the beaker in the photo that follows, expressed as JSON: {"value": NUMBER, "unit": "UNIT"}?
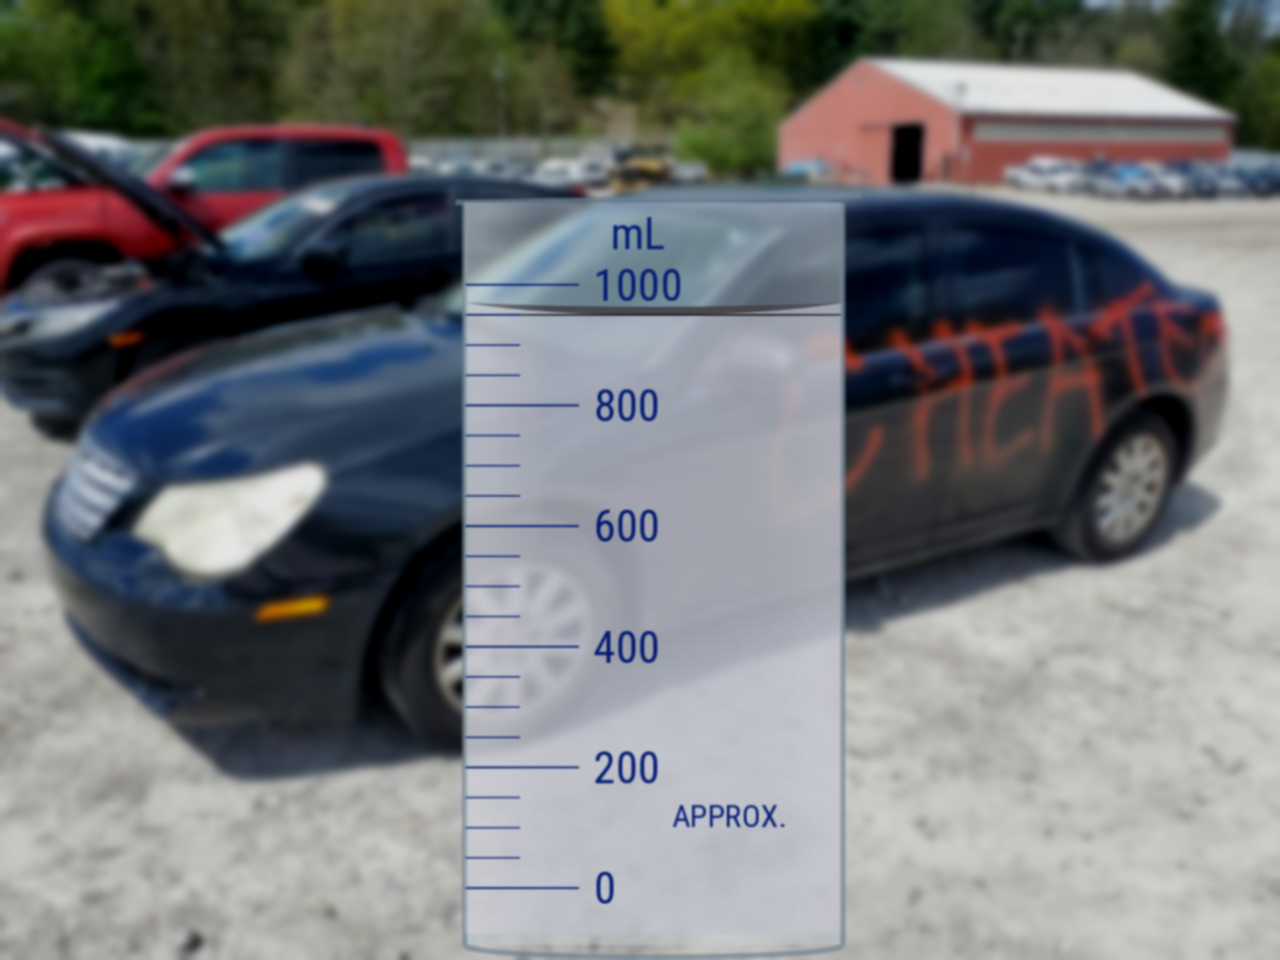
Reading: {"value": 950, "unit": "mL"}
